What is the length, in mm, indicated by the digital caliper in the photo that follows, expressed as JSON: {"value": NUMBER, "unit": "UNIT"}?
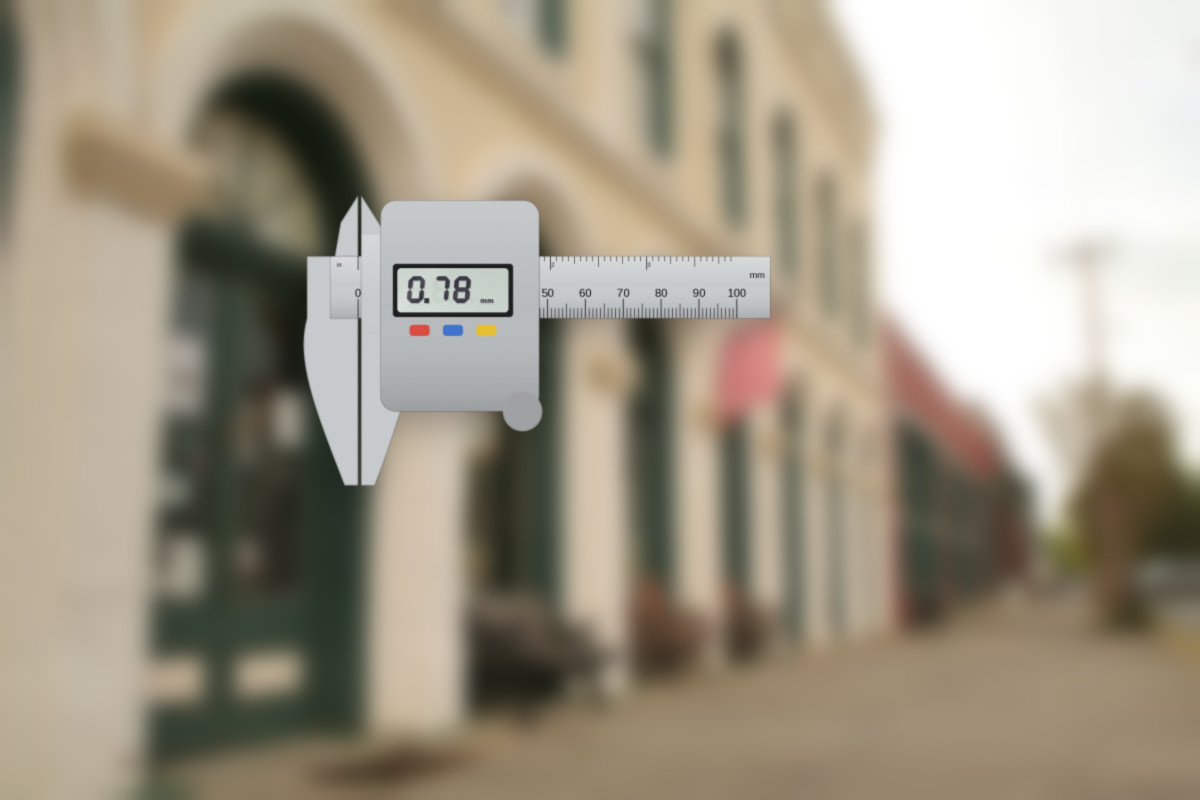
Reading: {"value": 0.78, "unit": "mm"}
